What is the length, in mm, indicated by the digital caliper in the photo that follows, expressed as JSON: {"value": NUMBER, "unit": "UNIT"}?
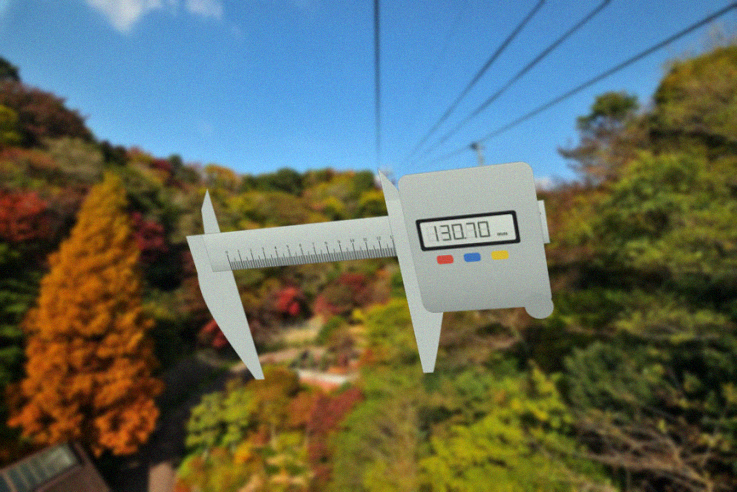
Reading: {"value": 130.70, "unit": "mm"}
